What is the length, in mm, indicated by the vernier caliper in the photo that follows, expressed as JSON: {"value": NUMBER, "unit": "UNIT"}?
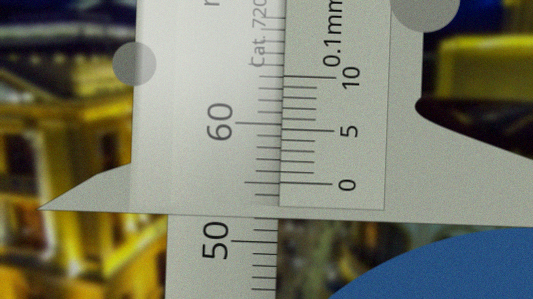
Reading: {"value": 55.1, "unit": "mm"}
